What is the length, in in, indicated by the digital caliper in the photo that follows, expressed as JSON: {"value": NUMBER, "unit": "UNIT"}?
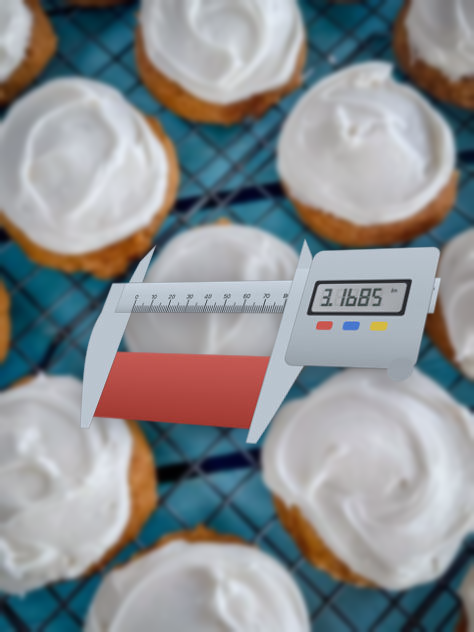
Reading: {"value": 3.1685, "unit": "in"}
